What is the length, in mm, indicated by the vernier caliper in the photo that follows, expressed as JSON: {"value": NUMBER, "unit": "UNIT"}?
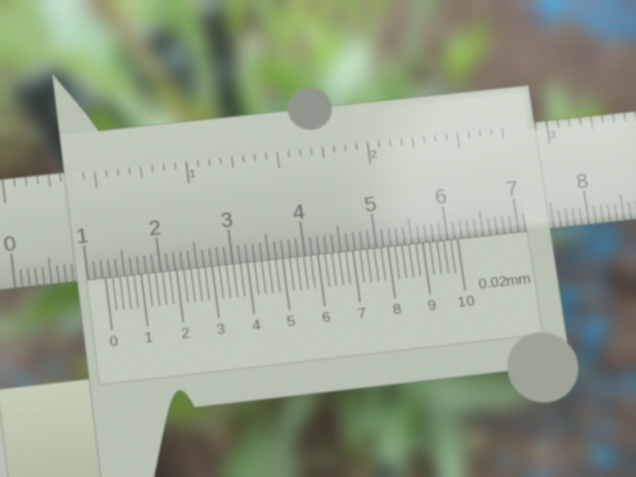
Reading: {"value": 12.4, "unit": "mm"}
